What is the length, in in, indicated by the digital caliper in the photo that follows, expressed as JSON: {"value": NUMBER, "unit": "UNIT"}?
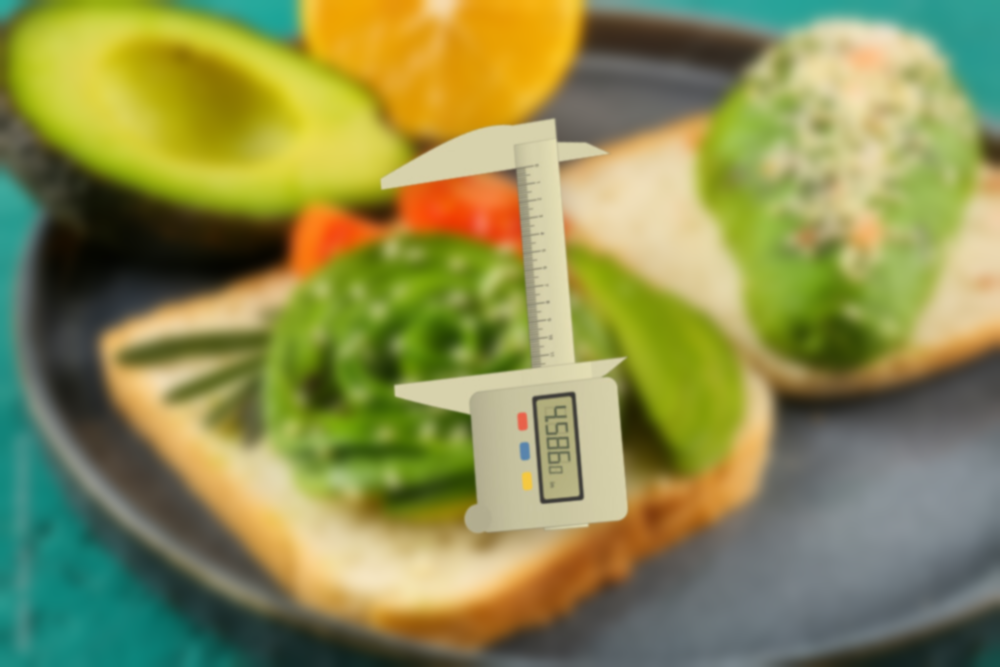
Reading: {"value": 4.5860, "unit": "in"}
